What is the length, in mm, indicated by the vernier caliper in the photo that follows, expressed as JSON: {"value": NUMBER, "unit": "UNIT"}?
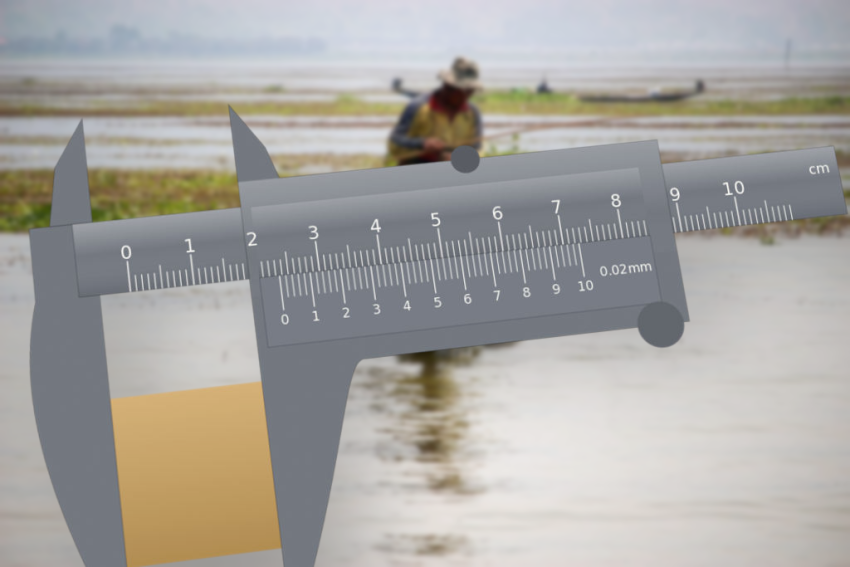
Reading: {"value": 23.6, "unit": "mm"}
